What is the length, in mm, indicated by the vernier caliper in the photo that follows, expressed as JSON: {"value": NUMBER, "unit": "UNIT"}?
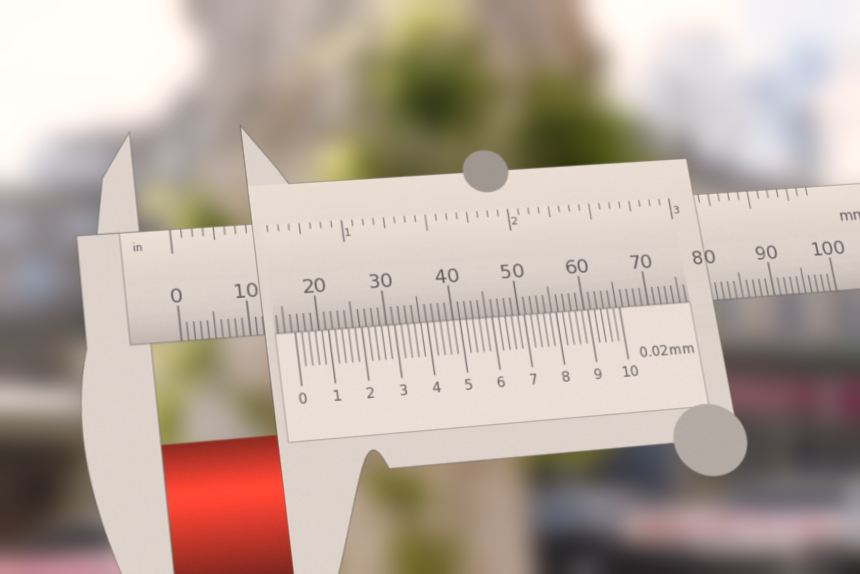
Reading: {"value": 16.5, "unit": "mm"}
